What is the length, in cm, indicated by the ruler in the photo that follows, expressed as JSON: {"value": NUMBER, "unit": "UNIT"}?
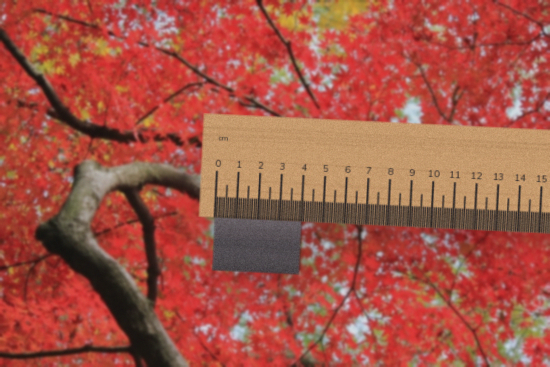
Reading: {"value": 4, "unit": "cm"}
